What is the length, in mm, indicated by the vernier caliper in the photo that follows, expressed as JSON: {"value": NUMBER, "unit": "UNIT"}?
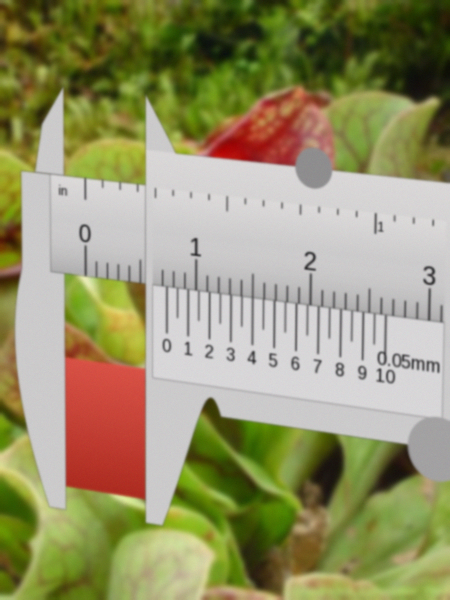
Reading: {"value": 7.4, "unit": "mm"}
